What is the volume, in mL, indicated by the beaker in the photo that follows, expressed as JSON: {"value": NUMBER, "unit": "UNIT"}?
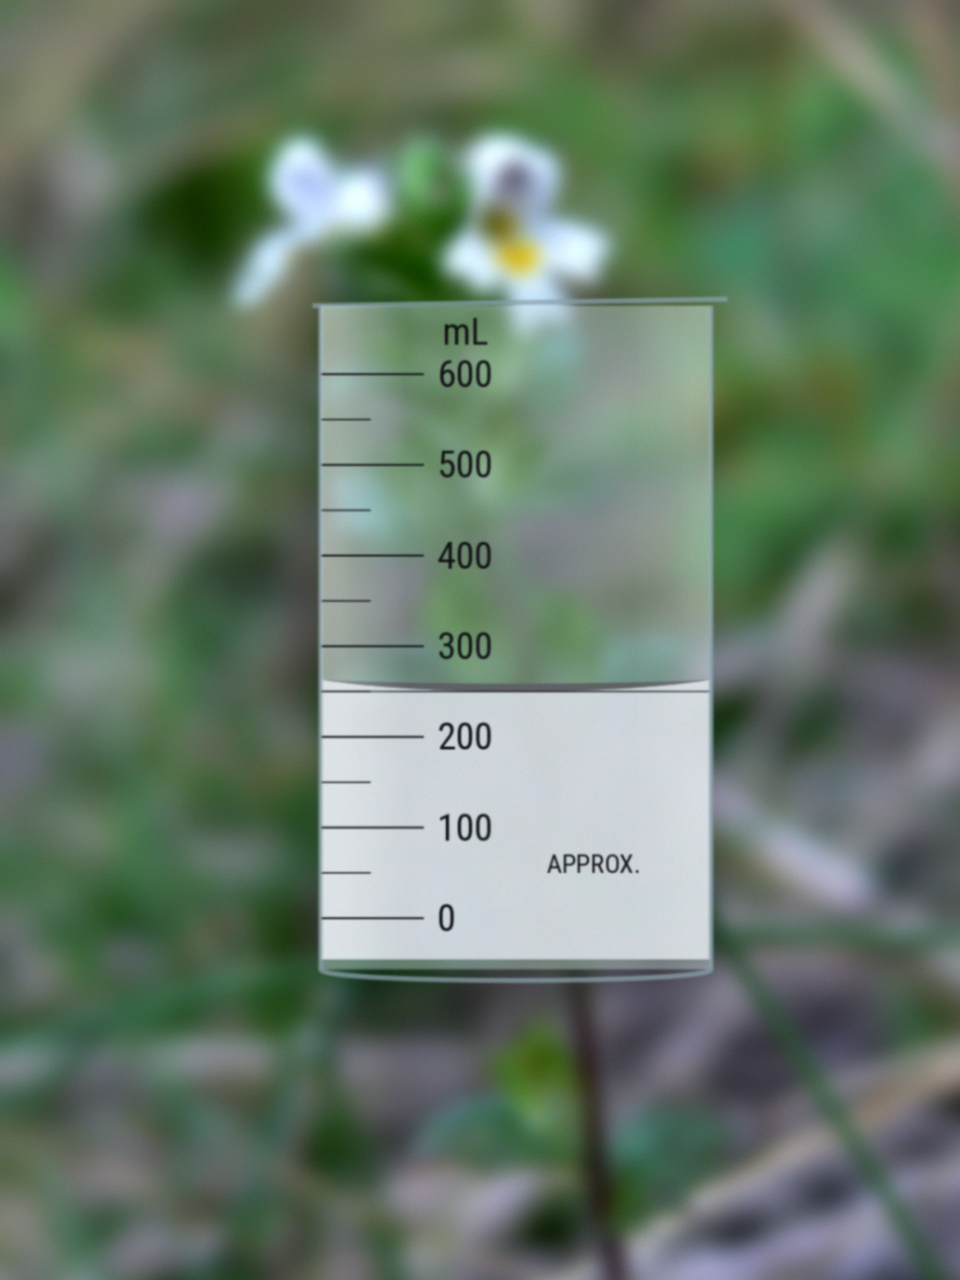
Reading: {"value": 250, "unit": "mL"}
